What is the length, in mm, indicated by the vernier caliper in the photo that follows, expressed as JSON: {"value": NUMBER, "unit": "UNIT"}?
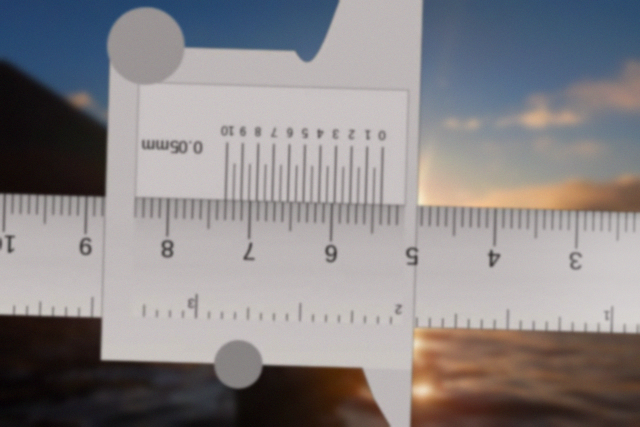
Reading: {"value": 54.0, "unit": "mm"}
